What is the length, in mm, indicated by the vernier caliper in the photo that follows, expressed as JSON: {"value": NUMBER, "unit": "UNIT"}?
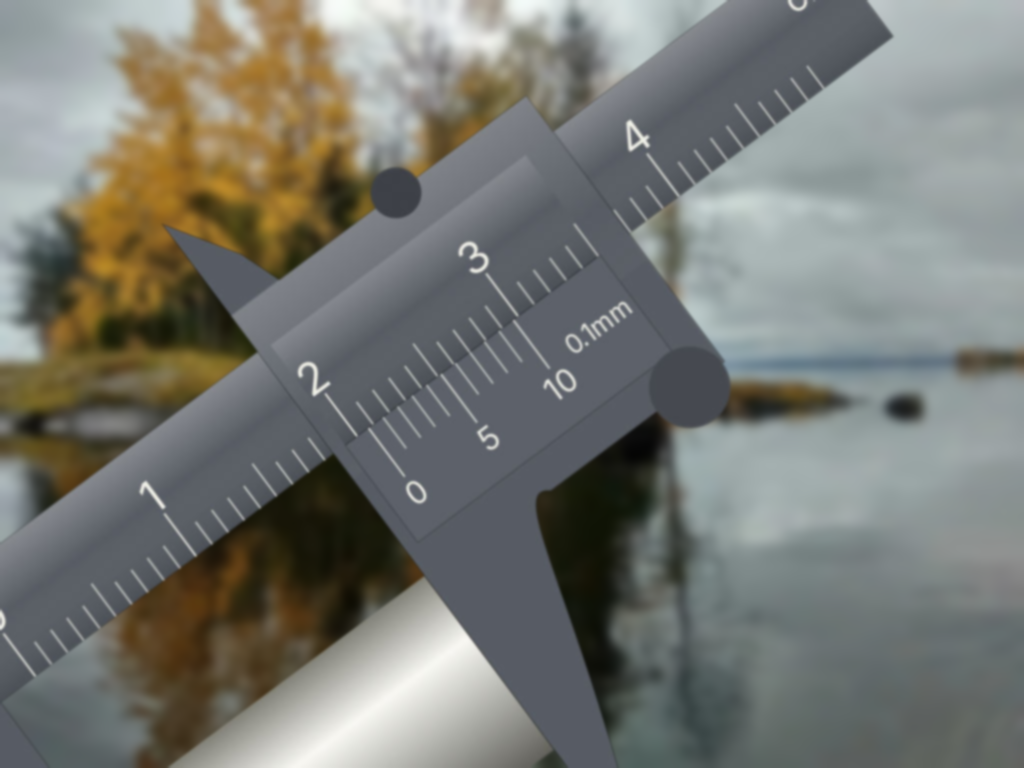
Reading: {"value": 20.7, "unit": "mm"}
